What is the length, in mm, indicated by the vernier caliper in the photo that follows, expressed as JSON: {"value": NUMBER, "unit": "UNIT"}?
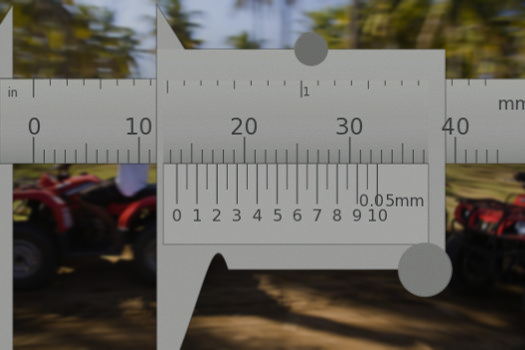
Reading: {"value": 13.6, "unit": "mm"}
